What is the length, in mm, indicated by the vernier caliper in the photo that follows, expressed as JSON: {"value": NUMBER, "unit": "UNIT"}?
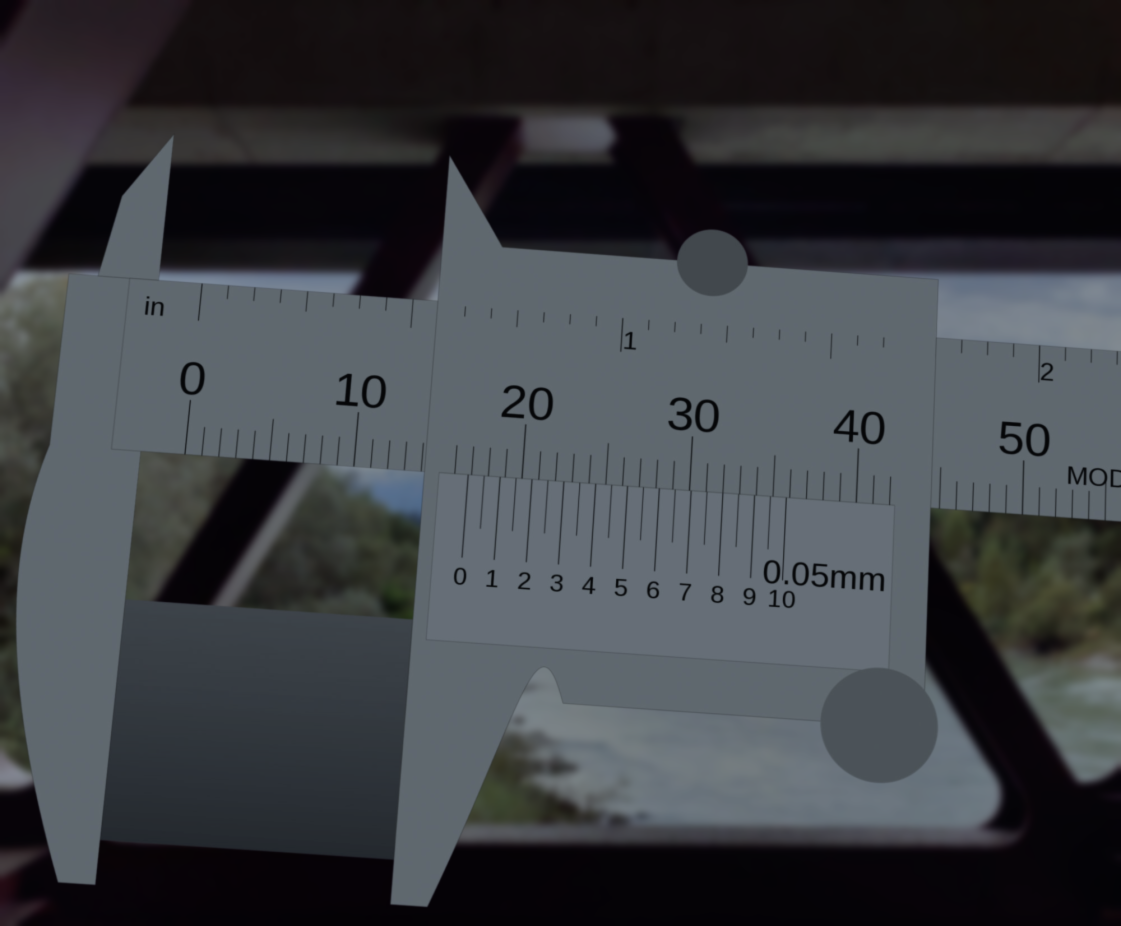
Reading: {"value": 16.8, "unit": "mm"}
